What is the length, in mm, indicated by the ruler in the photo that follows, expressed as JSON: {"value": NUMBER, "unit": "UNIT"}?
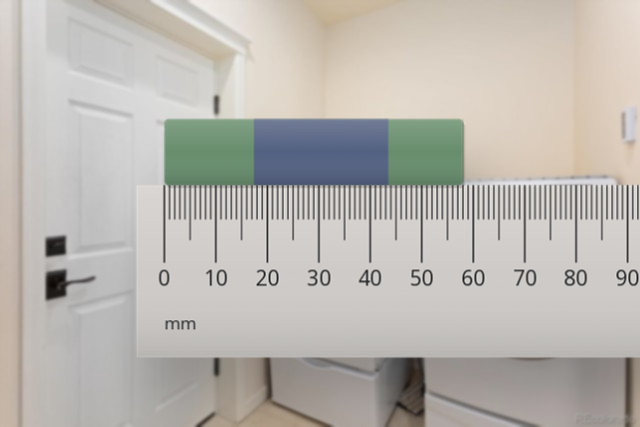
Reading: {"value": 58, "unit": "mm"}
